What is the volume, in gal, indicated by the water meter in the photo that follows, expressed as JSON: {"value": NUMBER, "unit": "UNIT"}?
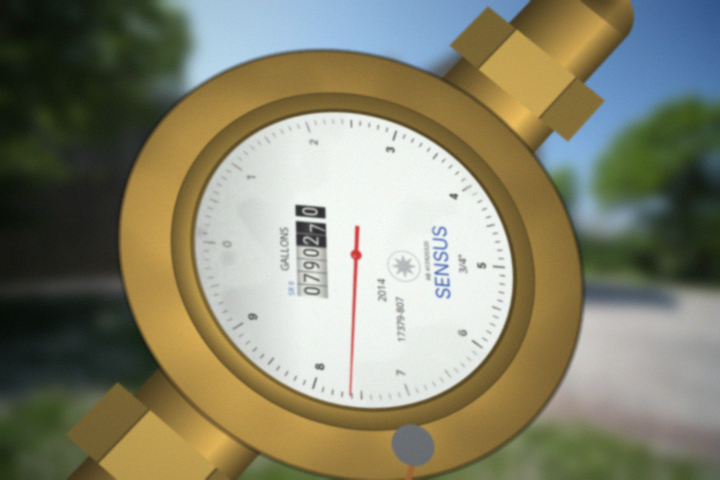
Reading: {"value": 790267.6, "unit": "gal"}
